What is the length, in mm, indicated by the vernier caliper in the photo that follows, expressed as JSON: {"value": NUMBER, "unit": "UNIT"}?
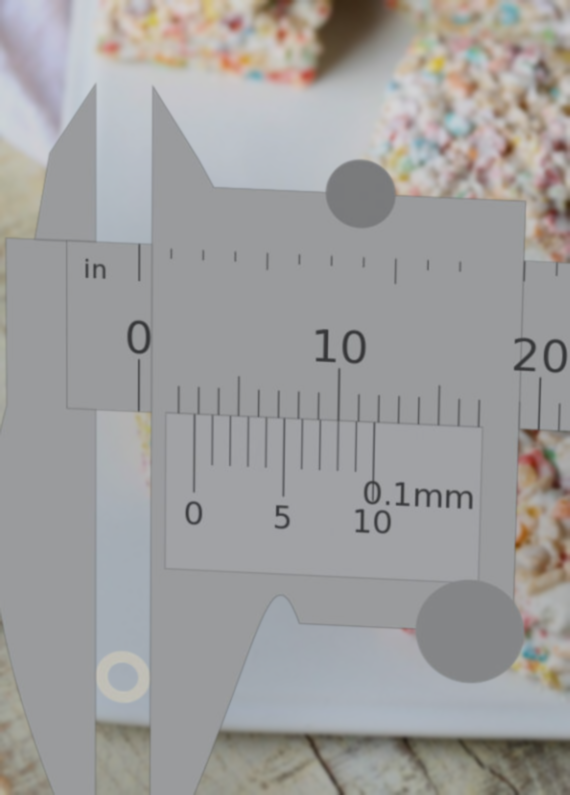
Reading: {"value": 2.8, "unit": "mm"}
